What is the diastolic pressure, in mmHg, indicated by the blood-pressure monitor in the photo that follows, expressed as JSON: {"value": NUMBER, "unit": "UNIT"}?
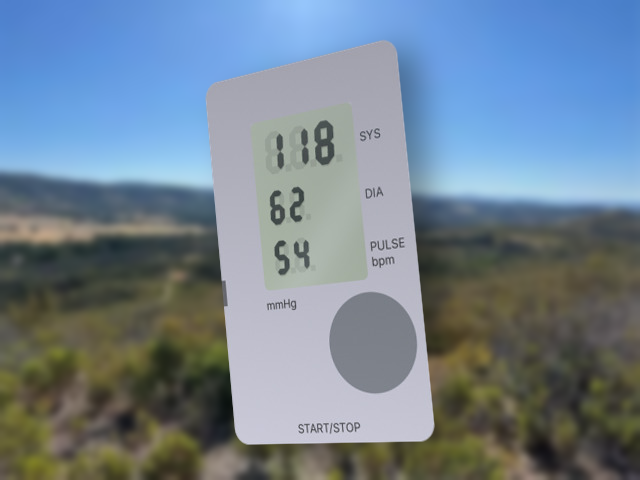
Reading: {"value": 62, "unit": "mmHg"}
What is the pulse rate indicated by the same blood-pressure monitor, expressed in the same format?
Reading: {"value": 54, "unit": "bpm"}
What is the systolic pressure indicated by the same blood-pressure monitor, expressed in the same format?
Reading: {"value": 118, "unit": "mmHg"}
